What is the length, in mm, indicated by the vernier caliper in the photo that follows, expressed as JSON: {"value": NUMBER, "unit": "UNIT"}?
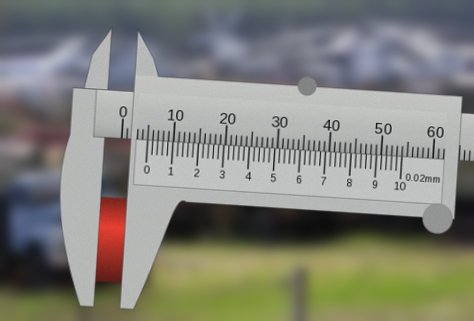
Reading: {"value": 5.0, "unit": "mm"}
